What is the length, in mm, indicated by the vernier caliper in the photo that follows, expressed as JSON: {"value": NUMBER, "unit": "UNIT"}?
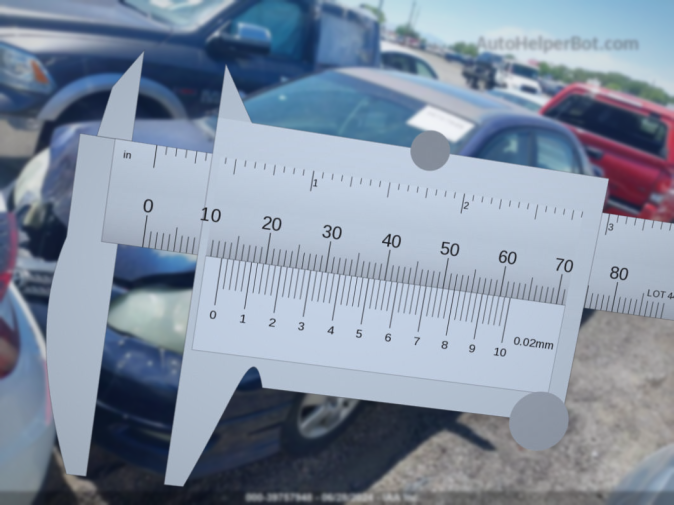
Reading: {"value": 12.8, "unit": "mm"}
